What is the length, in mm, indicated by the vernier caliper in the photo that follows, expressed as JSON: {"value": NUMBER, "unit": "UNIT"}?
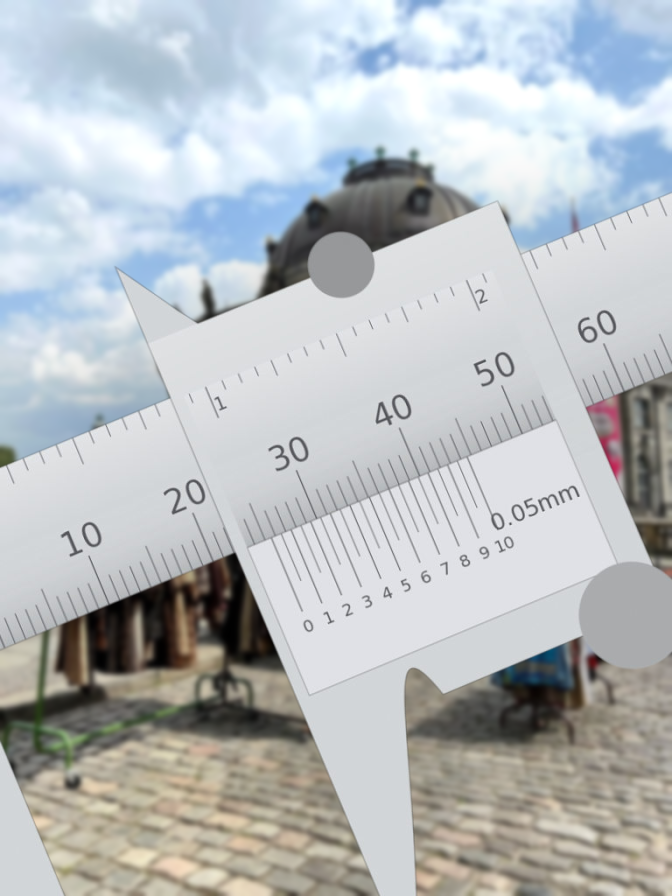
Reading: {"value": 25.6, "unit": "mm"}
